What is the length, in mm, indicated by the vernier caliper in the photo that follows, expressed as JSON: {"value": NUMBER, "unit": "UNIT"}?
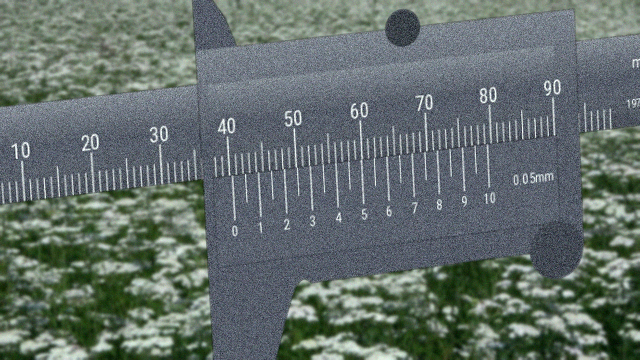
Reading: {"value": 40.4, "unit": "mm"}
